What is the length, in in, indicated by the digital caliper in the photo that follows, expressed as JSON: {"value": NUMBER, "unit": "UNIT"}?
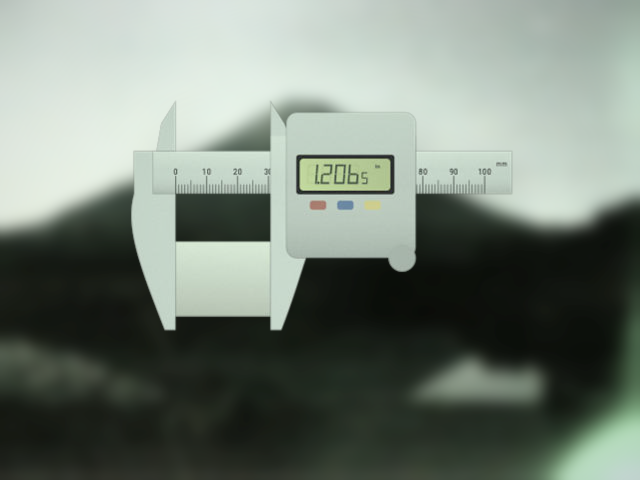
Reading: {"value": 1.2065, "unit": "in"}
